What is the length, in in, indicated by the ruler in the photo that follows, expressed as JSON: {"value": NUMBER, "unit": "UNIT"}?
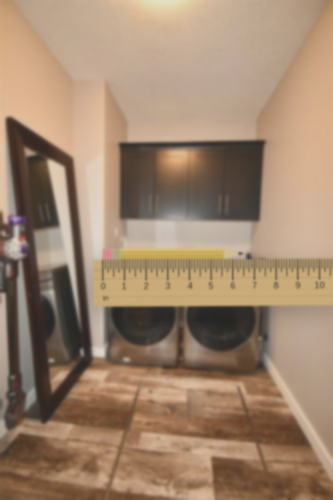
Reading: {"value": 6.5, "unit": "in"}
